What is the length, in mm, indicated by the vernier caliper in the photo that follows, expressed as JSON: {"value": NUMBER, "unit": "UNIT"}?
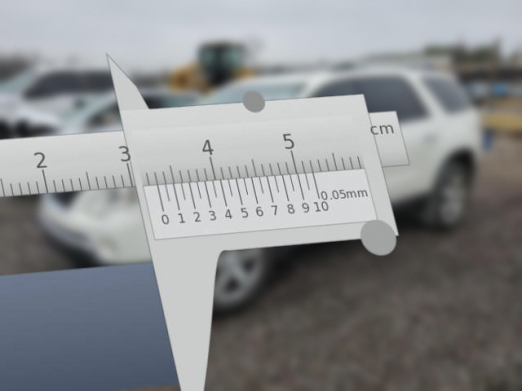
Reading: {"value": 33.0, "unit": "mm"}
